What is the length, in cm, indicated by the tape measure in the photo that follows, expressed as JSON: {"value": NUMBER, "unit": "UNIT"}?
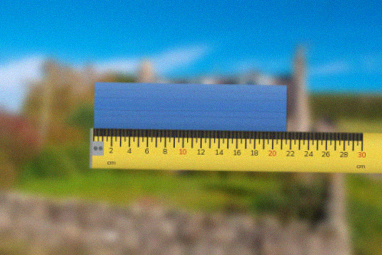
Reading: {"value": 21.5, "unit": "cm"}
